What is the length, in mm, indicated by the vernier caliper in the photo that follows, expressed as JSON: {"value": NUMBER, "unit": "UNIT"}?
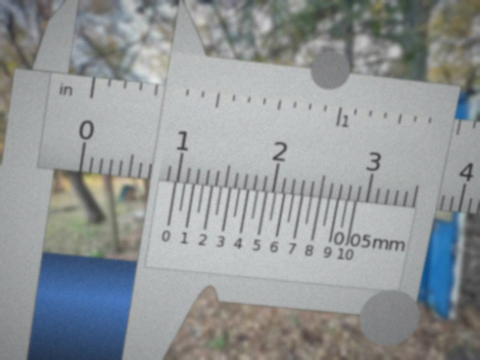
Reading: {"value": 9.8, "unit": "mm"}
